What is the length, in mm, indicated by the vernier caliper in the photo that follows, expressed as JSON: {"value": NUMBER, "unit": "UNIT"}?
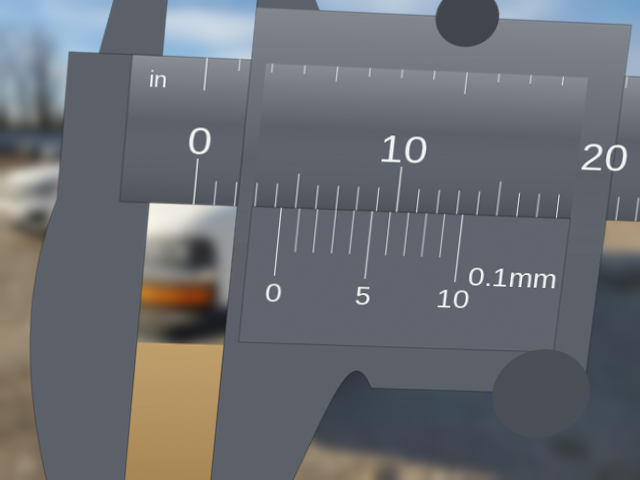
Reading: {"value": 4.3, "unit": "mm"}
